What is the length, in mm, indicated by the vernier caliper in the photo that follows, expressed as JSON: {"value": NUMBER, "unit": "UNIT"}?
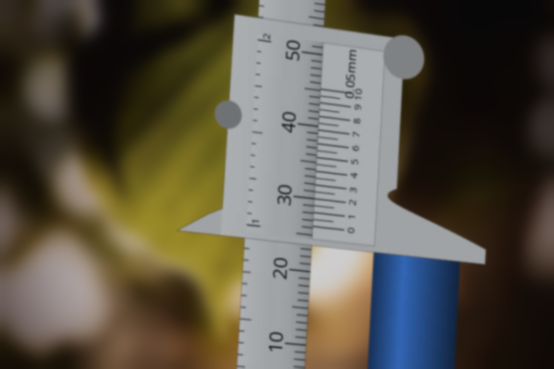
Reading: {"value": 26.2, "unit": "mm"}
